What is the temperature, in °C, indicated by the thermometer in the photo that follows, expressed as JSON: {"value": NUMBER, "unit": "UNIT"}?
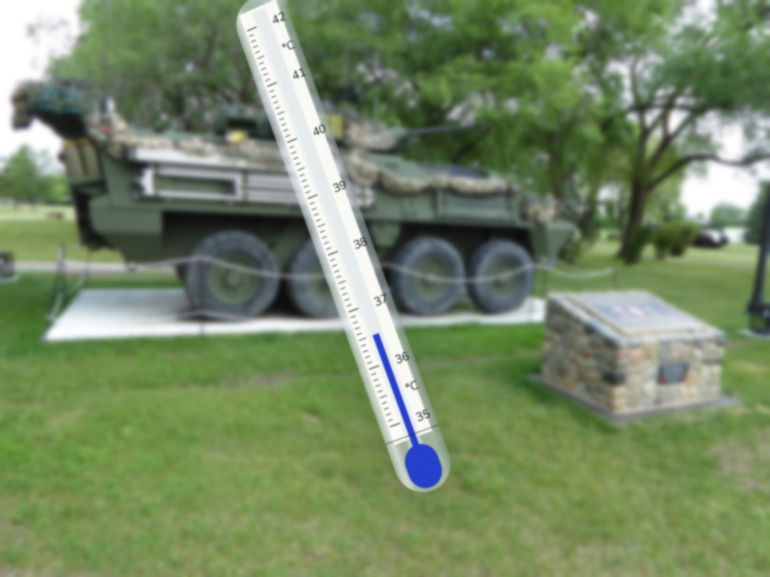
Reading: {"value": 36.5, "unit": "°C"}
